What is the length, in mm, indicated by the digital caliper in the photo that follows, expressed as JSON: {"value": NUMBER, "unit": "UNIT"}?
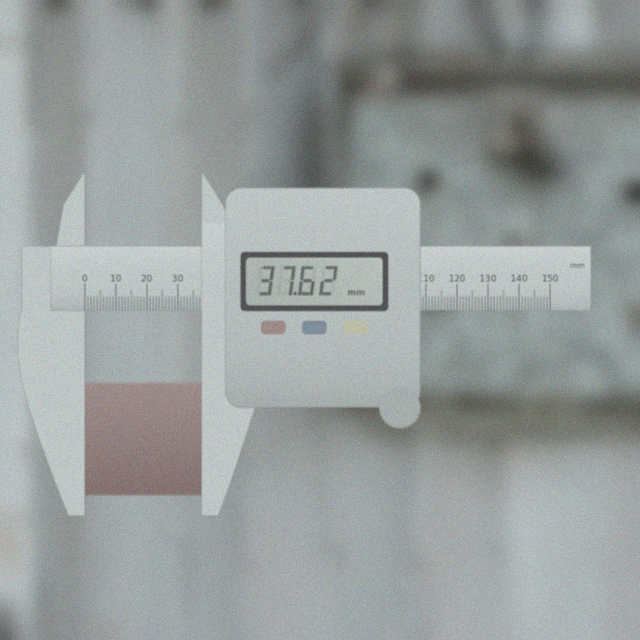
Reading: {"value": 37.62, "unit": "mm"}
